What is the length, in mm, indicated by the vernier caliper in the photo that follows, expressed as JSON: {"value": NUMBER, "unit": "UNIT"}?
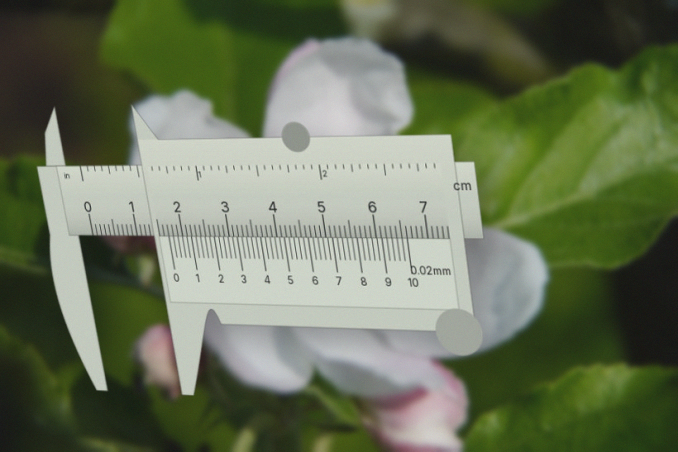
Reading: {"value": 17.0, "unit": "mm"}
